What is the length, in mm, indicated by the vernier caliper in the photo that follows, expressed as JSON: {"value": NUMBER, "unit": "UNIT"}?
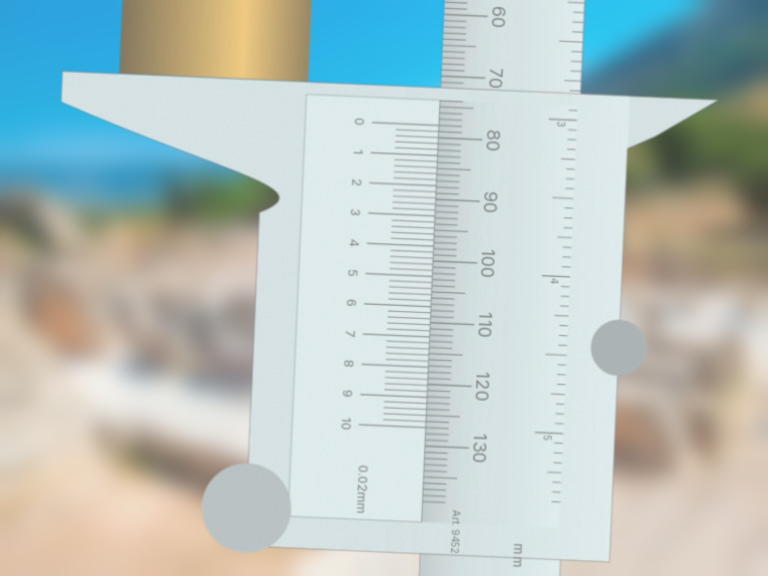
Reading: {"value": 78.0, "unit": "mm"}
